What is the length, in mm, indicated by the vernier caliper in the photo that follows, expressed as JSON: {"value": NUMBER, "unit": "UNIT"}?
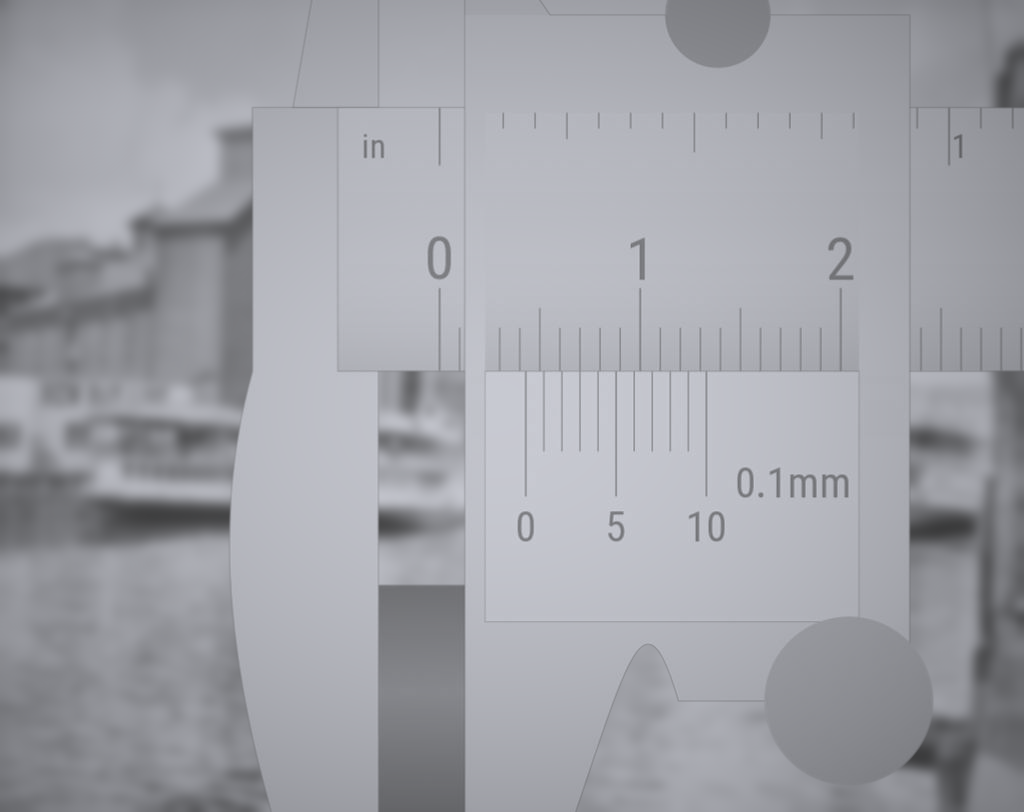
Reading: {"value": 4.3, "unit": "mm"}
